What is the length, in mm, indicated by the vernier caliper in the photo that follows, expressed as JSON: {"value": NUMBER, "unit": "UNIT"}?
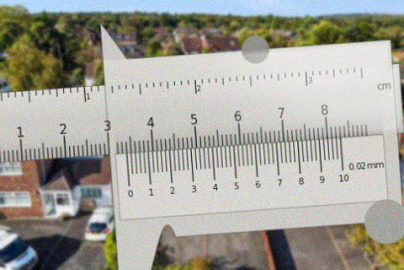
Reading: {"value": 34.0, "unit": "mm"}
